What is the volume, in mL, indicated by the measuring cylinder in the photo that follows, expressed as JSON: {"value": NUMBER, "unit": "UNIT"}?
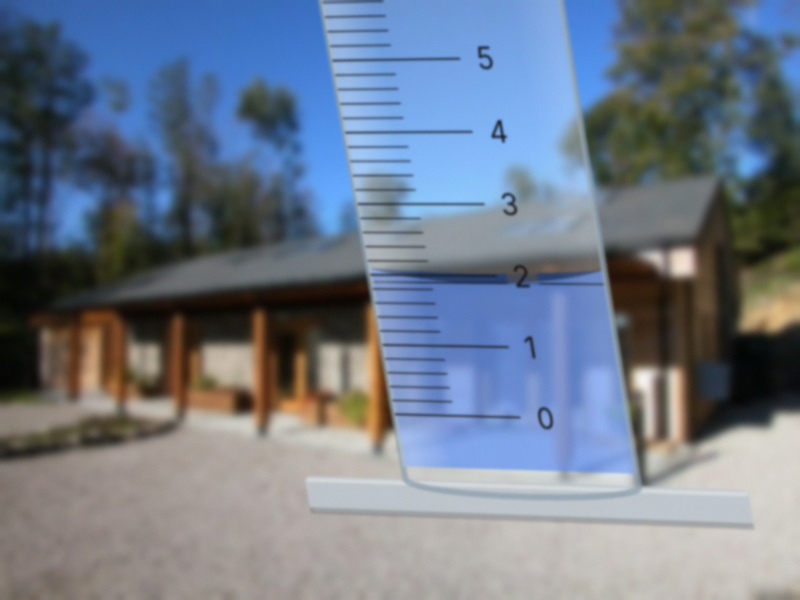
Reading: {"value": 1.9, "unit": "mL"}
